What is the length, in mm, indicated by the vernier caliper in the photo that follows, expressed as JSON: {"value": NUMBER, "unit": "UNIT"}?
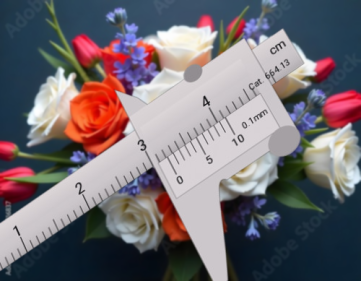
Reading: {"value": 32.2, "unit": "mm"}
